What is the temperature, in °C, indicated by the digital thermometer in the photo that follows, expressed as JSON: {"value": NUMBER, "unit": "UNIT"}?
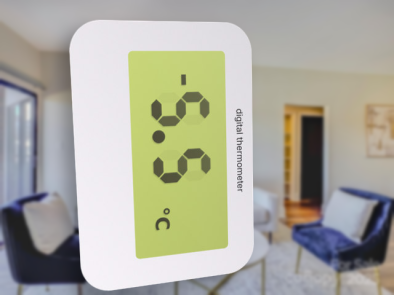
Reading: {"value": -5.5, "unit": "°C"}
